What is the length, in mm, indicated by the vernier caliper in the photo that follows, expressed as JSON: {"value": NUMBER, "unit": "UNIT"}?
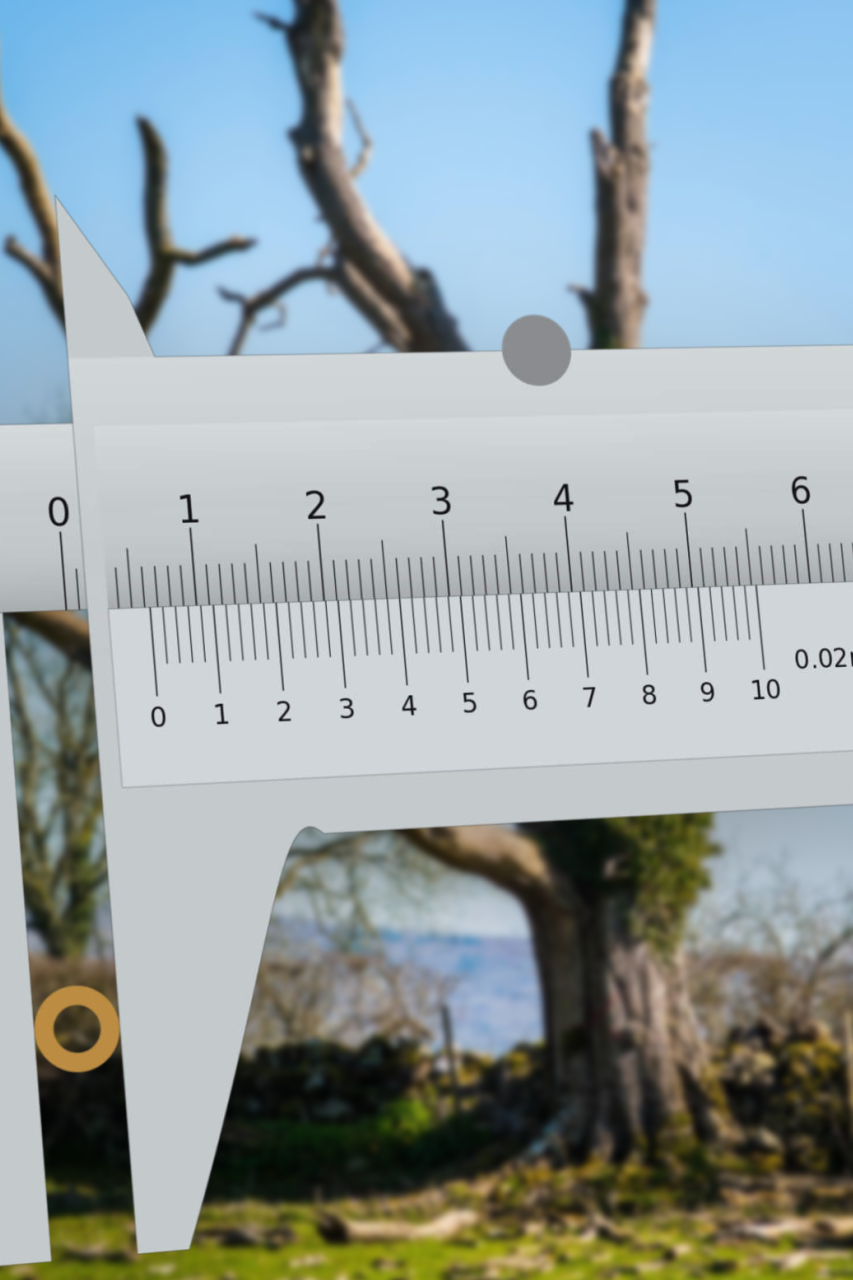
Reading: {"value": 6.4, "unit": "mm"}
